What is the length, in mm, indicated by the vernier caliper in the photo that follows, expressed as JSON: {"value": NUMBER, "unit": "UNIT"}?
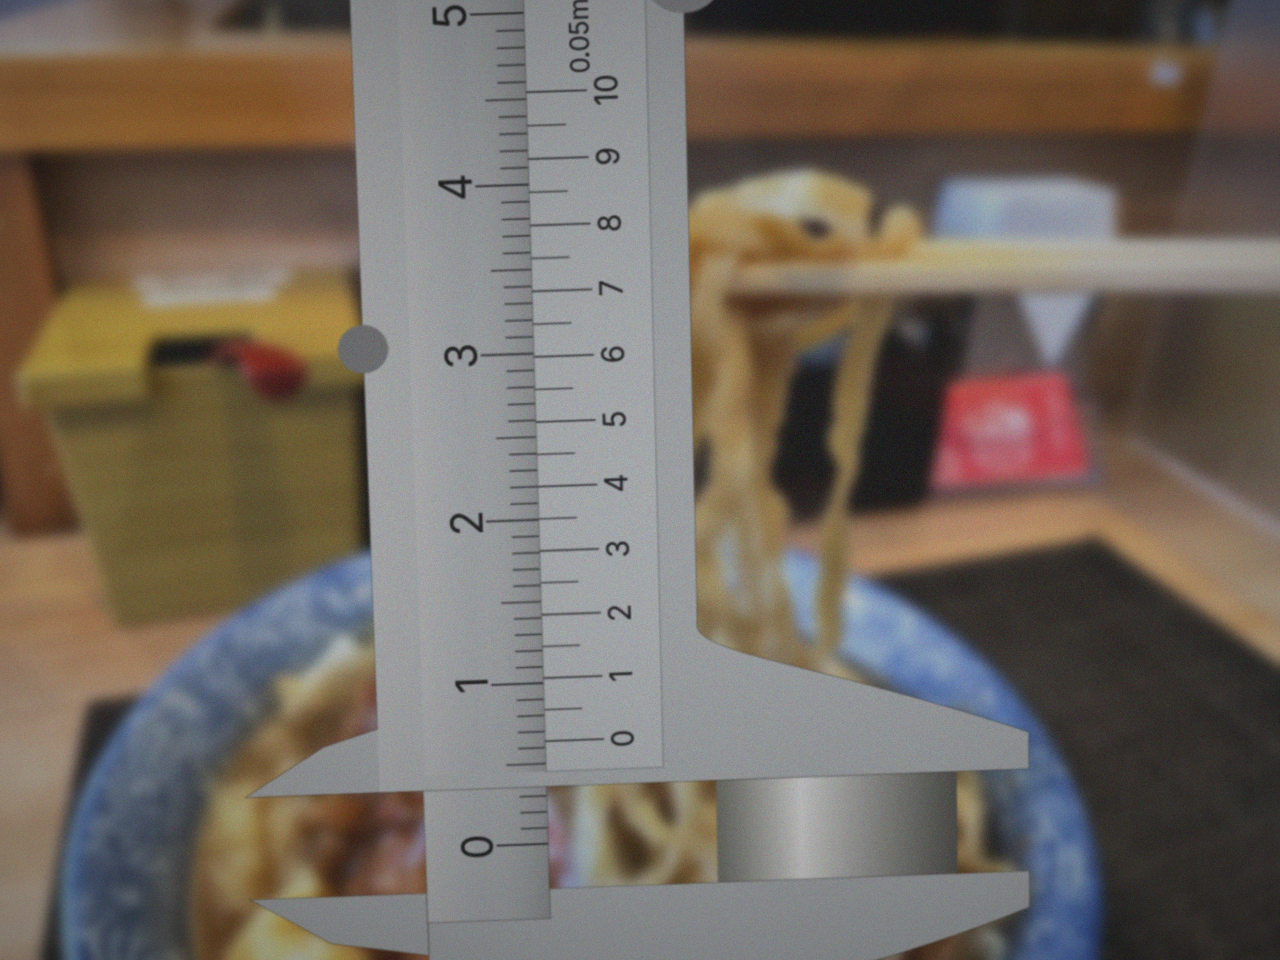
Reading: {"value": 6.4, "unit": "mm"}
